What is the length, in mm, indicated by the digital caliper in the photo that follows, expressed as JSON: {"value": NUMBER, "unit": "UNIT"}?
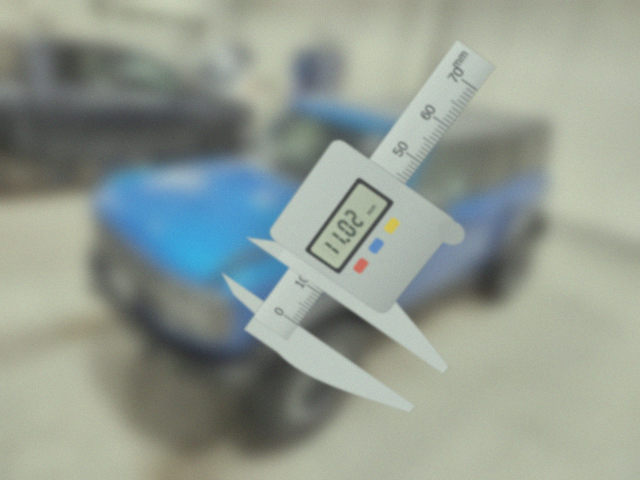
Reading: {"value": 11.02, "unit": "mm"}
